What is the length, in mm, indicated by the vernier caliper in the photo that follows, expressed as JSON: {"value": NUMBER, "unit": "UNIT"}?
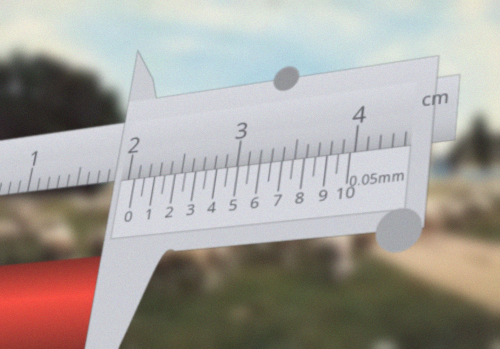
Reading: {"value": 20.6, "unit": "mm"}
